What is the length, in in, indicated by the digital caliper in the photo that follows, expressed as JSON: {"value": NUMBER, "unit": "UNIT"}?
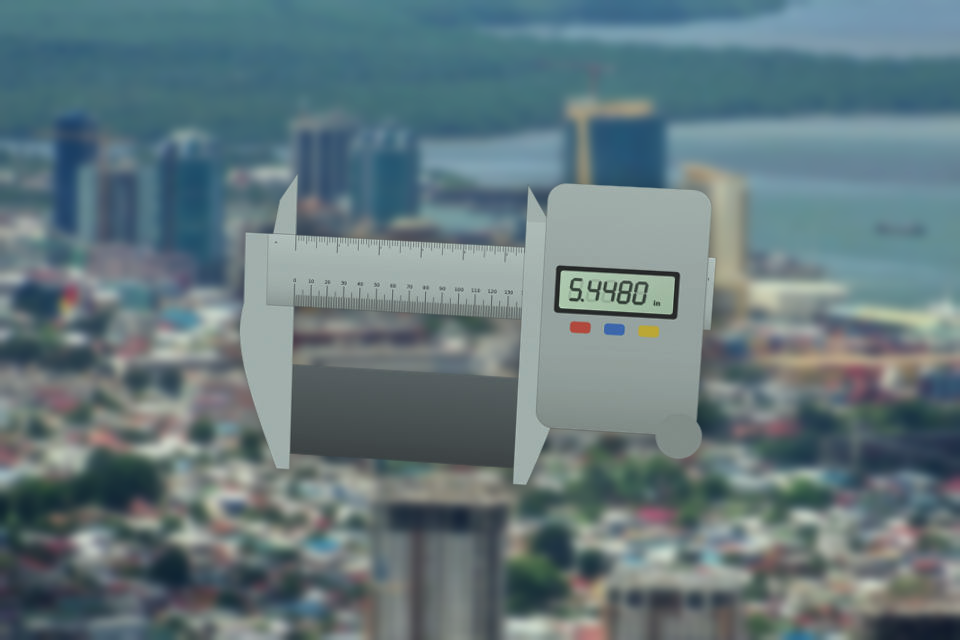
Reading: {"value": 5.4480, "unit": "in"}
